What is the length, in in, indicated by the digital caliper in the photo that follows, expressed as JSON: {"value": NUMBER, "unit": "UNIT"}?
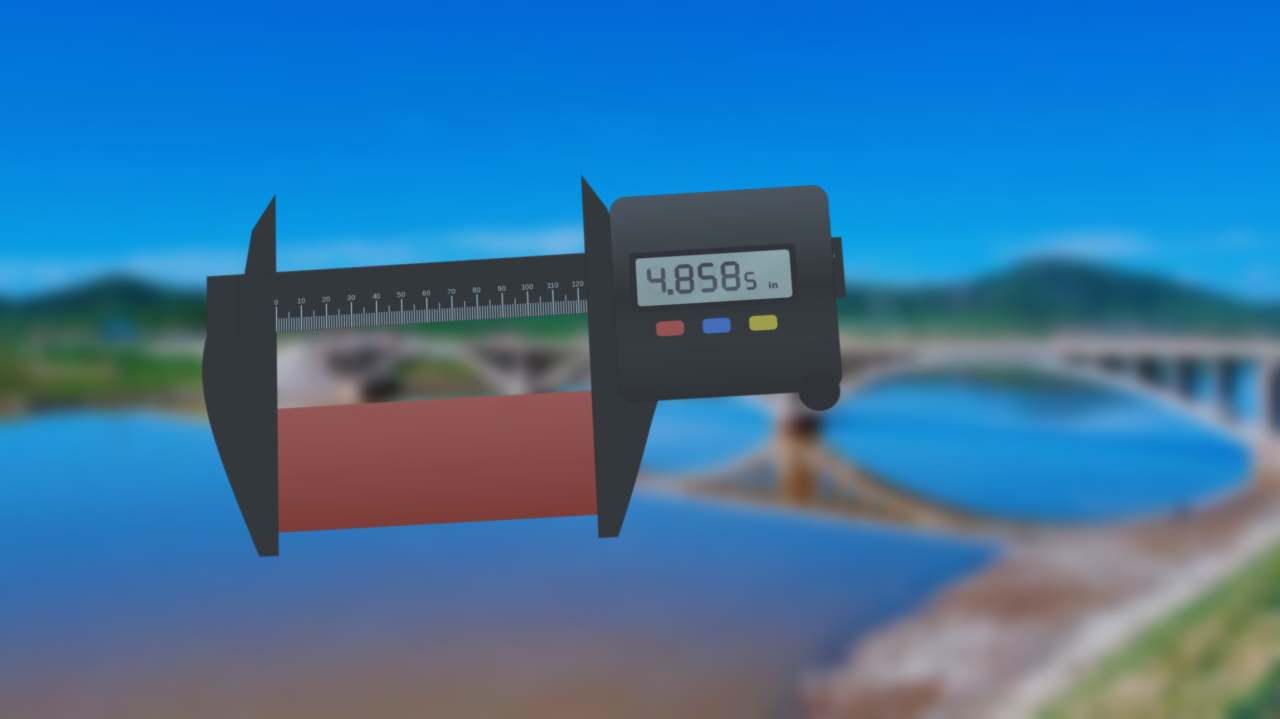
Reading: {"value": 4.8585, "unit": "in"}
